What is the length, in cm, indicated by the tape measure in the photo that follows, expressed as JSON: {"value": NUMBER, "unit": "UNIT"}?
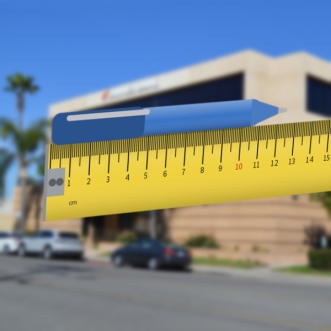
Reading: {"value": 12.5, "unit": "cm"}
